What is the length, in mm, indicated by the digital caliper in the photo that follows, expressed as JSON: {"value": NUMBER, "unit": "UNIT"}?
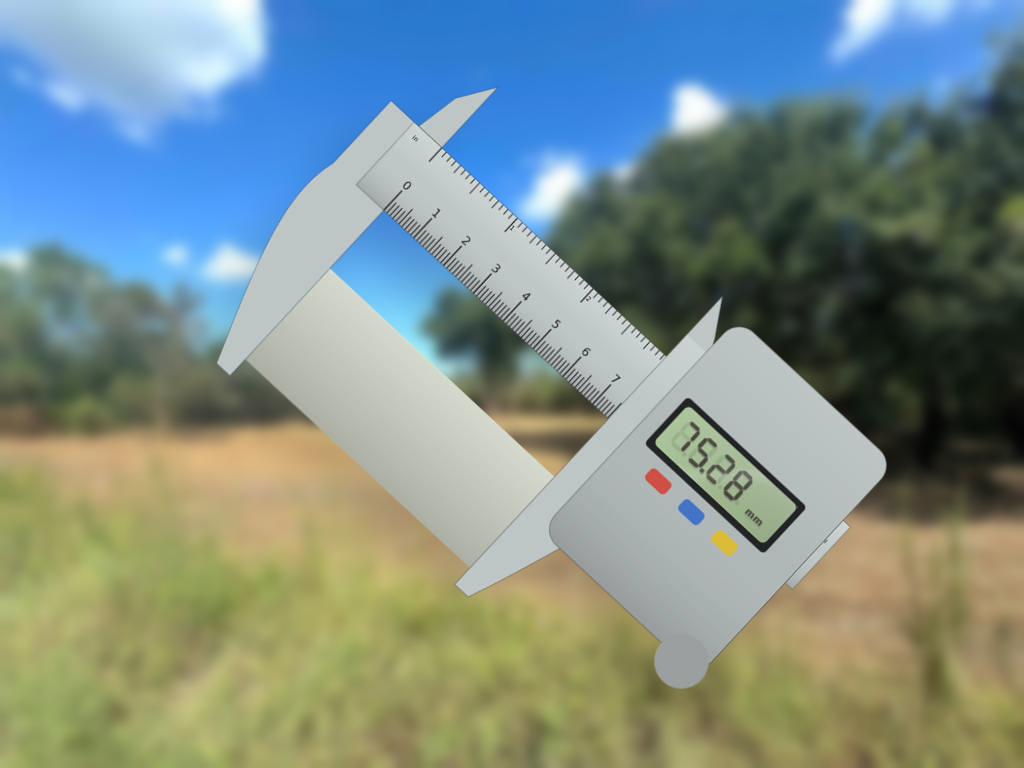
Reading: {"value": 75.28, "unit": "mm"}
